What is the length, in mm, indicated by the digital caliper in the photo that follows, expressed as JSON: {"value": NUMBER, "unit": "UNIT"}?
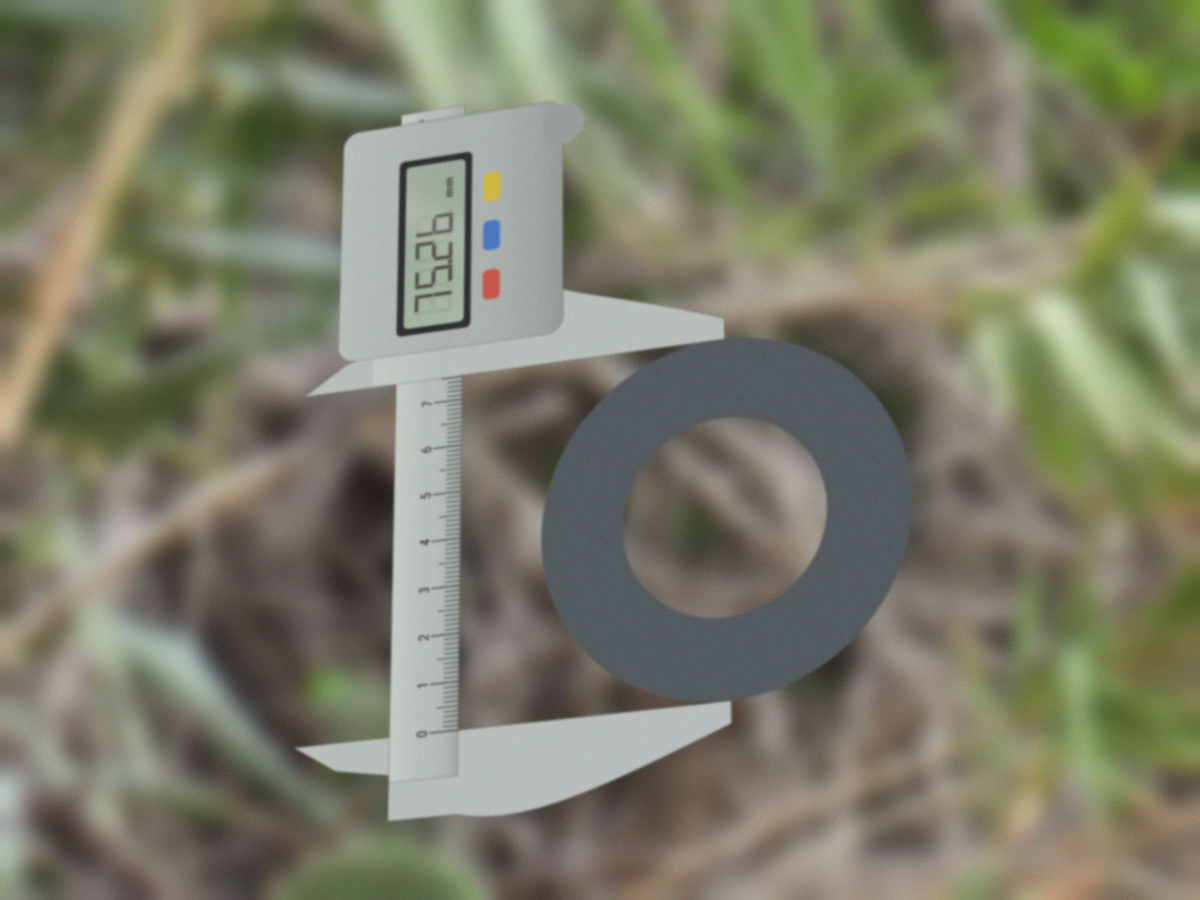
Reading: {"value": 75.26, "unit": "mm"}
